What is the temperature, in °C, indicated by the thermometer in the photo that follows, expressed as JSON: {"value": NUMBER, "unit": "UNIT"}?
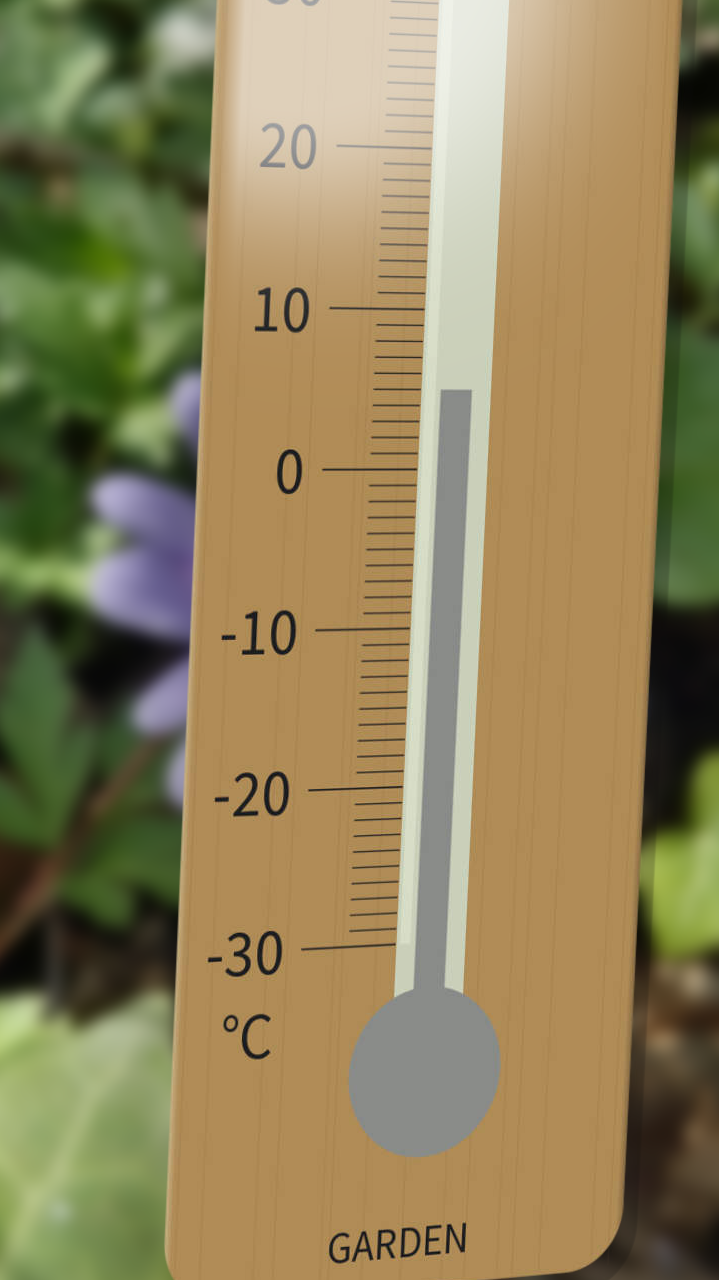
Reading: {"value": 5, "unit": "°C"}
